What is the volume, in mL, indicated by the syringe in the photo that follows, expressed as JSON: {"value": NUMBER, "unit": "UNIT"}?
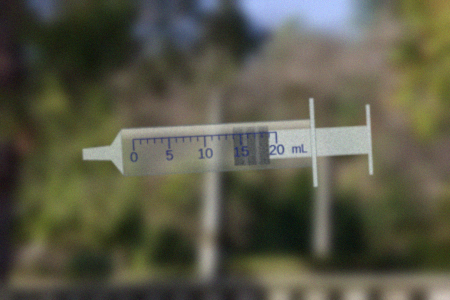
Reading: {"value": 14, "unit": "mL"}
